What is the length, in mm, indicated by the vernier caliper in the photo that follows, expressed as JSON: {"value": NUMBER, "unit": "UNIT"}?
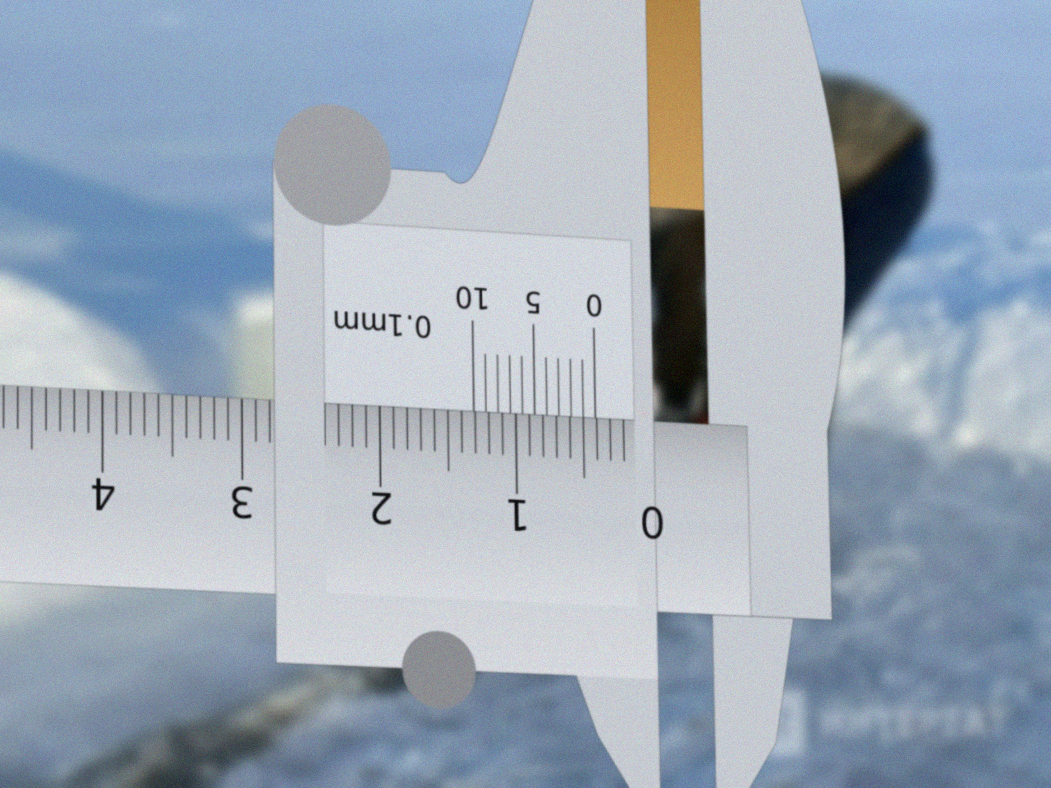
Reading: {"value": 4.1, "unit": "mm"}
